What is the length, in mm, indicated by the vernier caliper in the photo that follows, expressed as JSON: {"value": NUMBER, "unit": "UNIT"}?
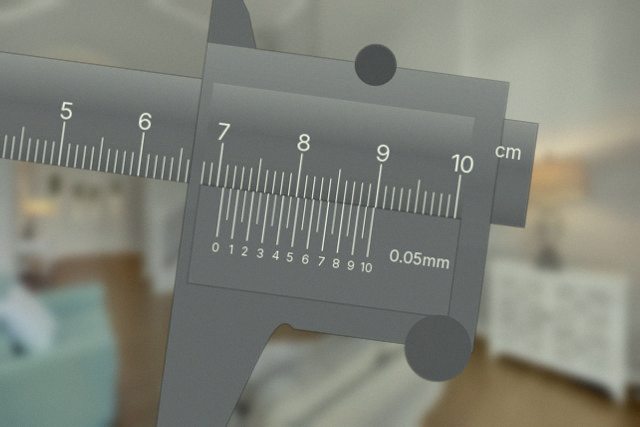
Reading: {"value": 70.8, "unit": "mm"}
